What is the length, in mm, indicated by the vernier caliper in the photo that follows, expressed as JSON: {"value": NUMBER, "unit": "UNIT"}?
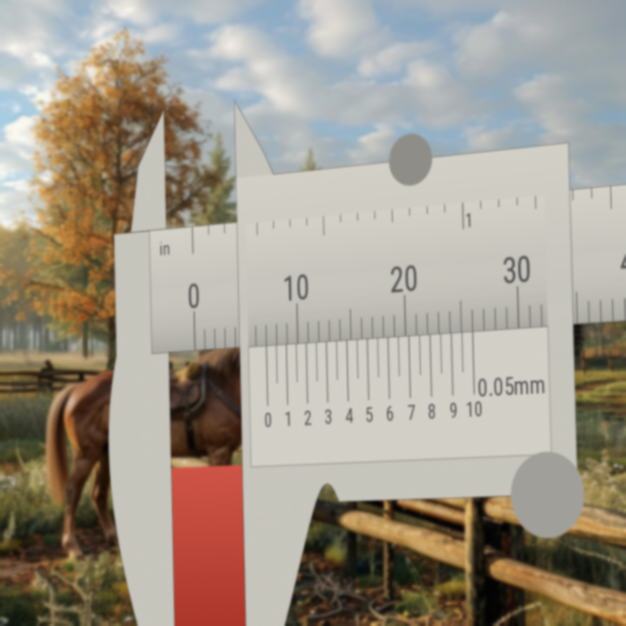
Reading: {"value": 7.0, "unit": "mm"}
